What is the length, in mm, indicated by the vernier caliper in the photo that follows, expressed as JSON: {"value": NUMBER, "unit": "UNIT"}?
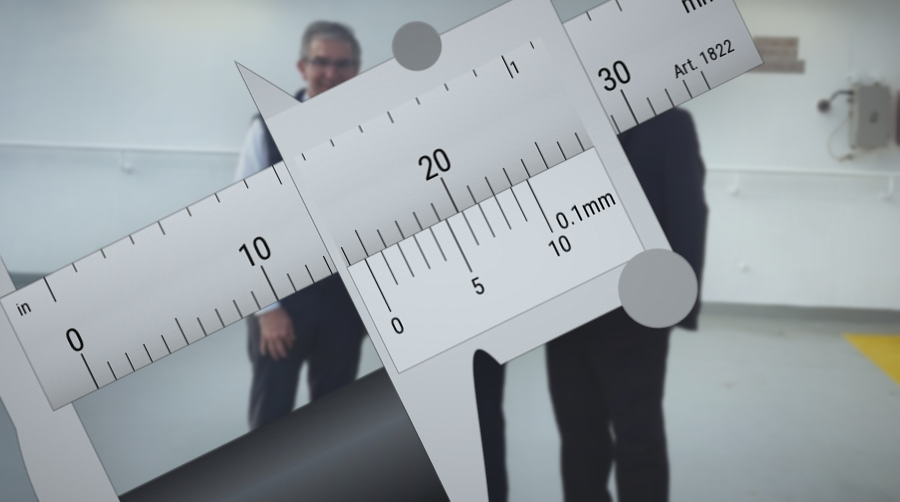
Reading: {"value": 14.8, "unit": "mm"}
